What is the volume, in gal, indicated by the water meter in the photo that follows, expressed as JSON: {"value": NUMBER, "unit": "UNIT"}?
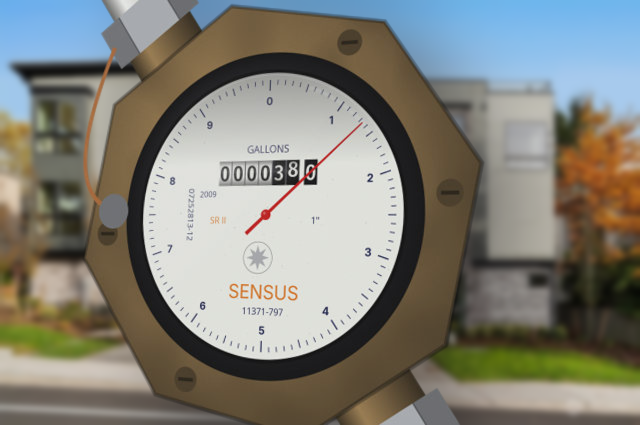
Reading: {"value": 381.3, "unit": "gal"}
